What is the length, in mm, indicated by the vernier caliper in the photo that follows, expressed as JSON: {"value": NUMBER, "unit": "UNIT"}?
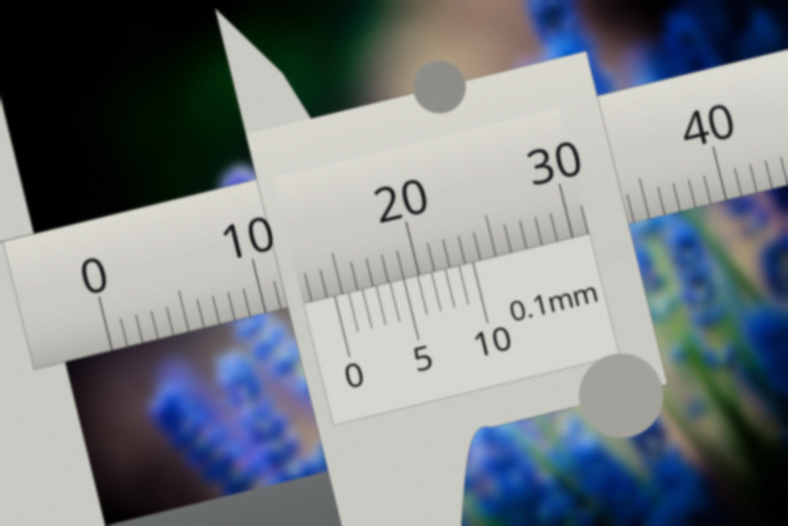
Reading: {"value": 14.5, "unit": "mm"}
